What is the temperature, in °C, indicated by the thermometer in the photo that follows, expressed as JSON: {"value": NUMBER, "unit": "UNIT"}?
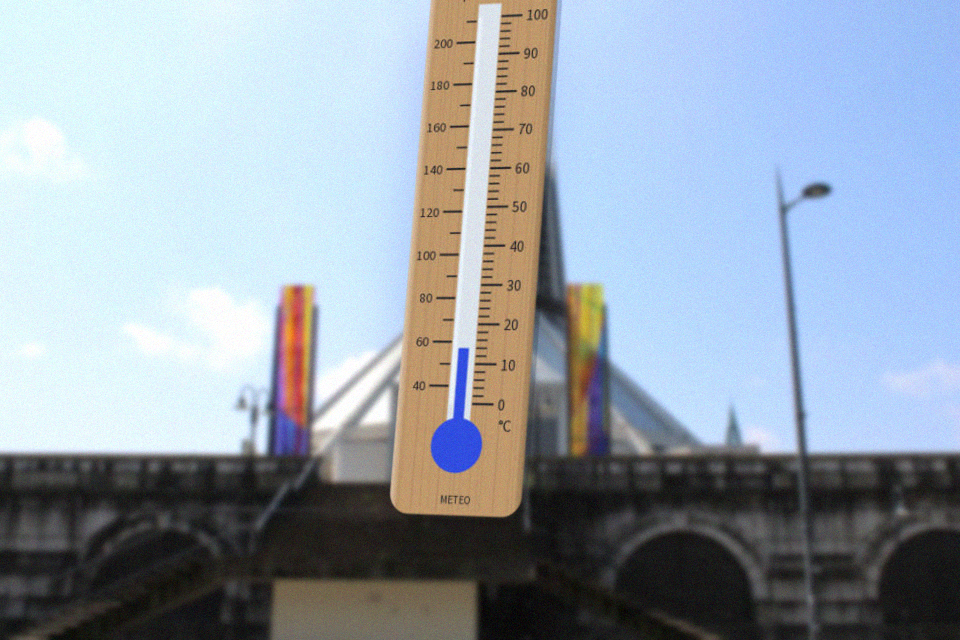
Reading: {"value": 14, "unit": "°C"}
